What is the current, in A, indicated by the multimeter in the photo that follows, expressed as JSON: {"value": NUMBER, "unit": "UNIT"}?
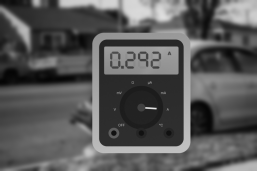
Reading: {"value": 0.292, "unit": "A"}
